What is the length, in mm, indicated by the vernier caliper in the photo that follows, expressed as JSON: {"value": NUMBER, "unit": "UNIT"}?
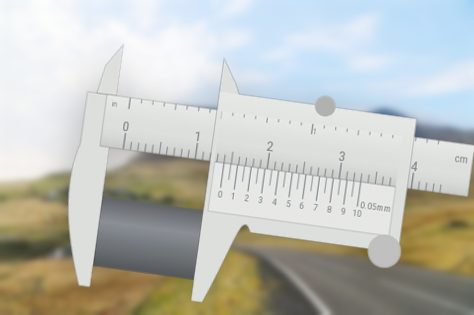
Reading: {"value": 14.0, "unit": "mm"}
